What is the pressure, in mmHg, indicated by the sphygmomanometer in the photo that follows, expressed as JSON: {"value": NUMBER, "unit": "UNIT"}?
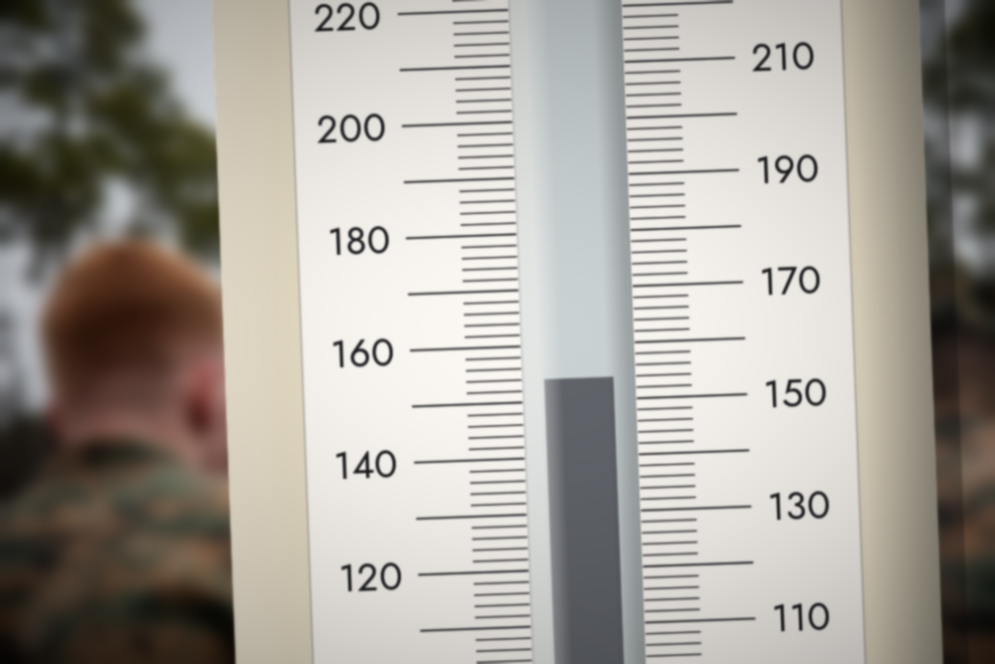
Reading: {"value": 154, "unit": "mmHg"}
